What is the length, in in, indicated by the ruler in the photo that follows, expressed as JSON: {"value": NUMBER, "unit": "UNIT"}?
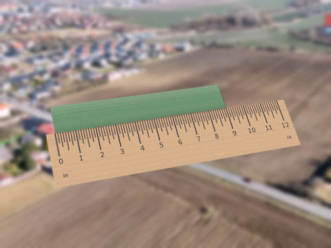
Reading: {"value": 9, "unit": "in"}
